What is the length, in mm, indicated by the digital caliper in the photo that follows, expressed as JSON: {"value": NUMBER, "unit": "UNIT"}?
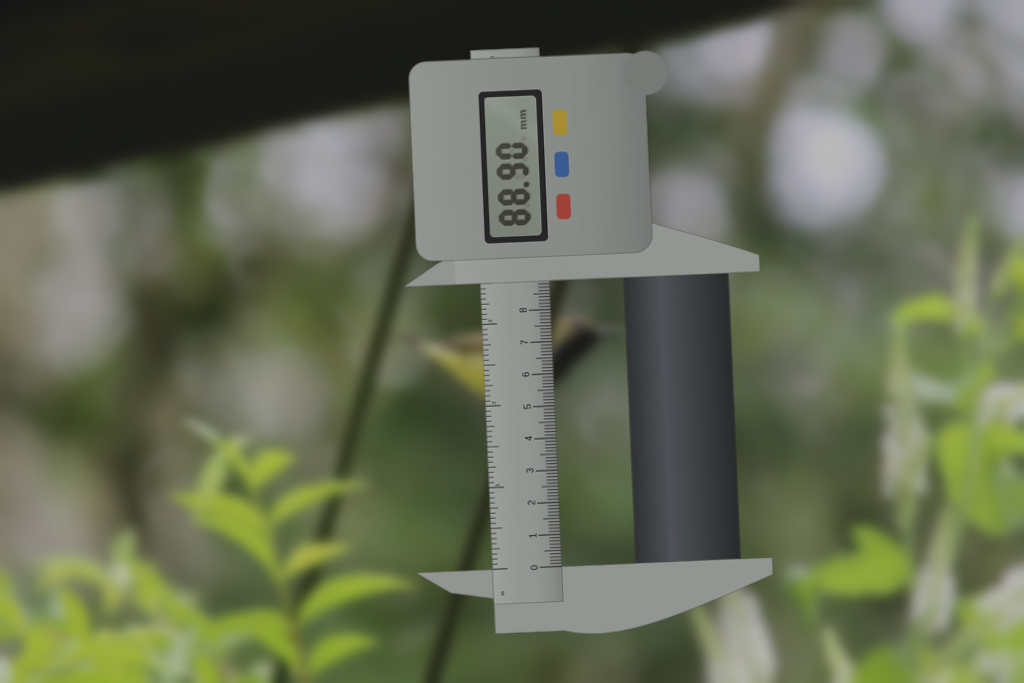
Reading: {"value": 88.90, "unit": "mm"}
